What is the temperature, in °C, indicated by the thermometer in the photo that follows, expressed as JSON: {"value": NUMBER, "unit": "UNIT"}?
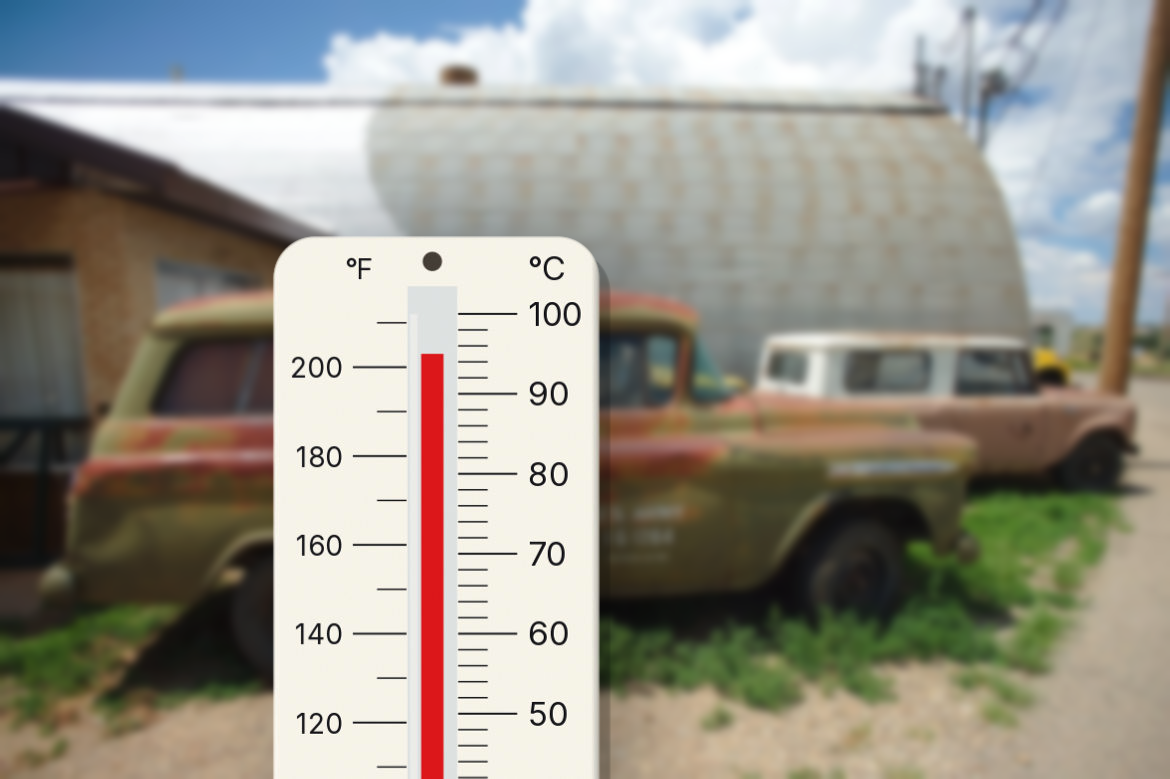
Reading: {"value": 95, "unit": "°C"}
